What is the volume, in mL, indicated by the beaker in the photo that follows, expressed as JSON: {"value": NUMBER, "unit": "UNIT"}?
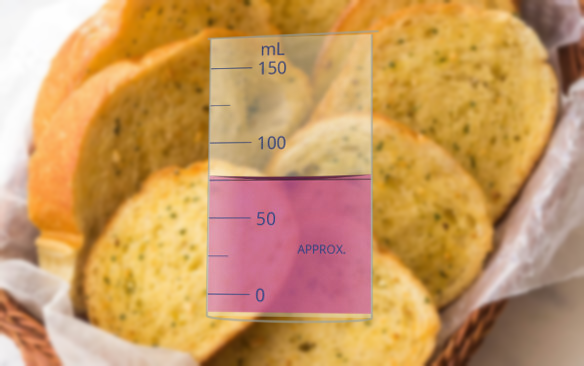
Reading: {"value": 75, "unit": "mL"}
